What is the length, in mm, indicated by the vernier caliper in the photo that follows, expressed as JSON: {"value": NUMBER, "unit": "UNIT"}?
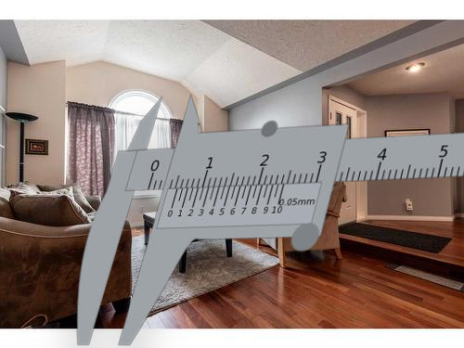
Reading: {"value": 5.4, "unit": "mm"}
